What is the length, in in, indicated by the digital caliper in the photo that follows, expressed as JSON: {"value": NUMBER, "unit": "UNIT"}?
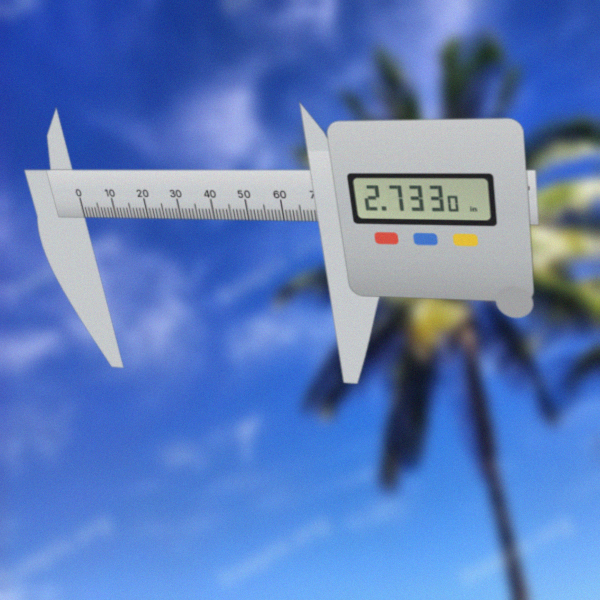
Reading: {"value": 2.7330, "unit": "in"}
